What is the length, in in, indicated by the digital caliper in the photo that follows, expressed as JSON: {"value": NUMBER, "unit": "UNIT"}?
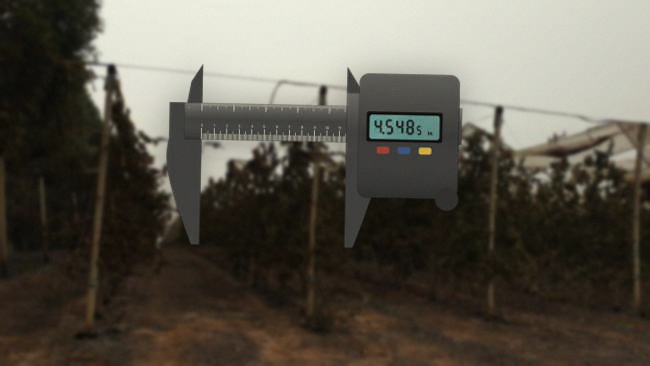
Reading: {"value": 4.5485, "unit": "in"}
